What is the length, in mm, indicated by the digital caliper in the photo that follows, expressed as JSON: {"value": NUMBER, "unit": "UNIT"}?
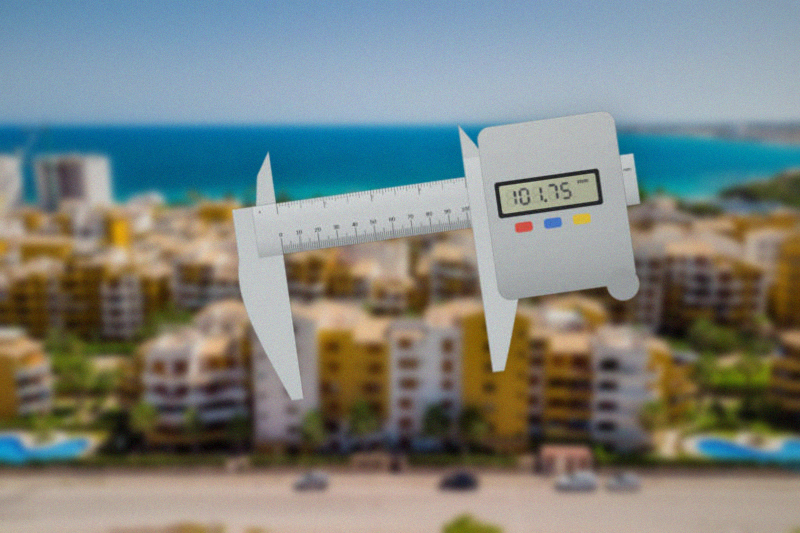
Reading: {"value": 101.75, "unit": "mm"}
